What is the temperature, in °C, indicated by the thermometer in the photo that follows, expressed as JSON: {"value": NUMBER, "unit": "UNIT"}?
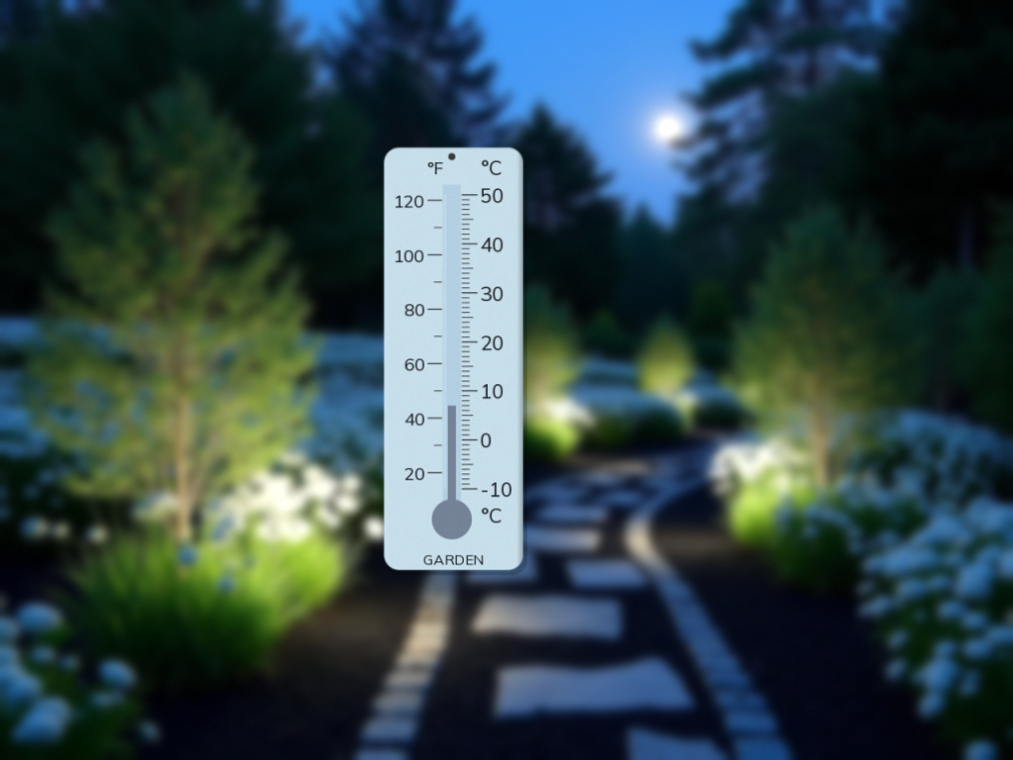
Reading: {"value": 7, "unit": "°C"}
